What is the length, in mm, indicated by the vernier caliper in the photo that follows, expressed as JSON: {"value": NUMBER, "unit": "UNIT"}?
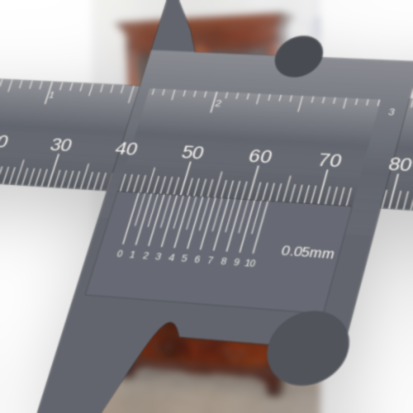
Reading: {"value": 43.8, "unit": "mm"}
